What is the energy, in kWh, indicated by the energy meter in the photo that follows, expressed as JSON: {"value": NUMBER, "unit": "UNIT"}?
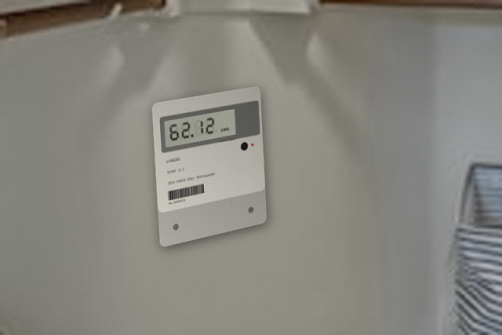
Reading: {"value": 62.12, "unit": "kWh"}
